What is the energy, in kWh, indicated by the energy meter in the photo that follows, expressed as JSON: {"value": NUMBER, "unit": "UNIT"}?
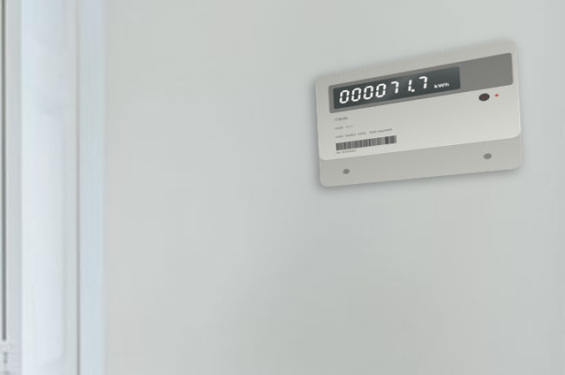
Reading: {"value": 71.7, "unit": "kWh"}
